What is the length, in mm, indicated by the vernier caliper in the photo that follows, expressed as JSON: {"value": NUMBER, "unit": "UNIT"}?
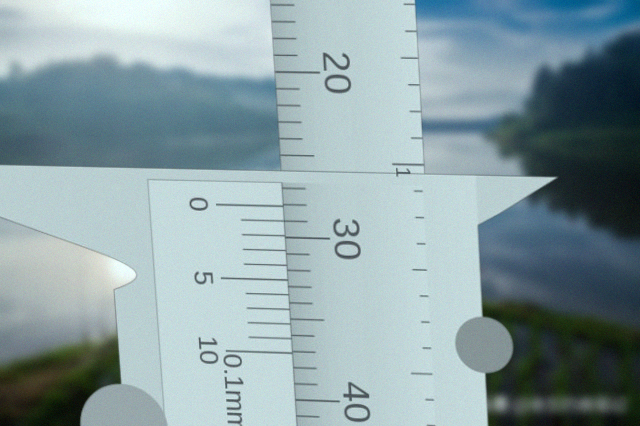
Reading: {"value": 28.1, "unit": "mm"}
